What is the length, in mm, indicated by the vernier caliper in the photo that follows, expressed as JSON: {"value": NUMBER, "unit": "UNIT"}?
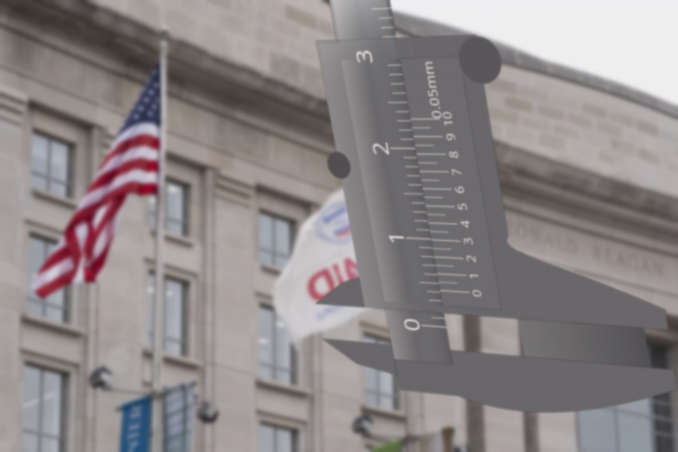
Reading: {"value": 4.2, "unit": "mm"}
